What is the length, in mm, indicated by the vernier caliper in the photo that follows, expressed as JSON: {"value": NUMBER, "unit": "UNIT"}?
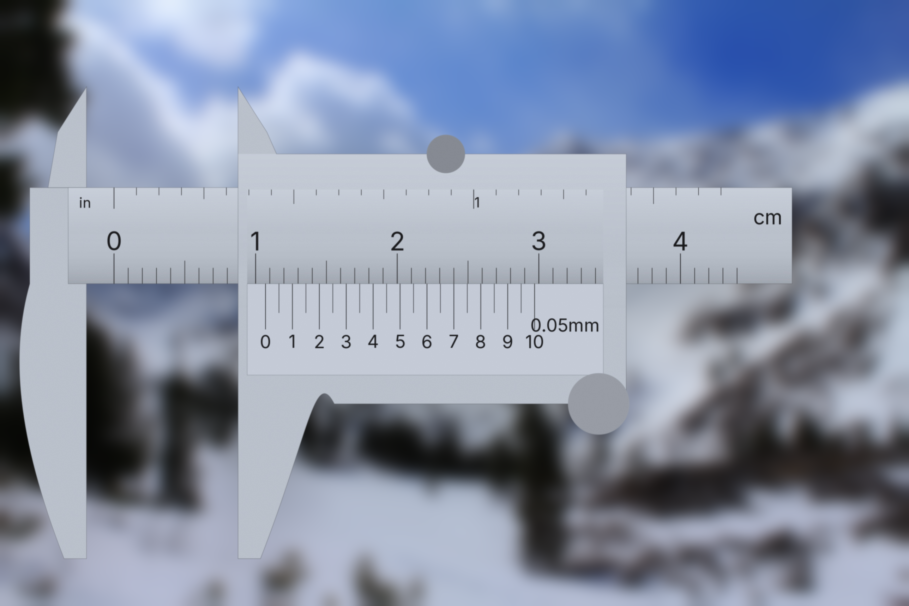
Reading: {"value": 10.7, "unit": "mm"}
